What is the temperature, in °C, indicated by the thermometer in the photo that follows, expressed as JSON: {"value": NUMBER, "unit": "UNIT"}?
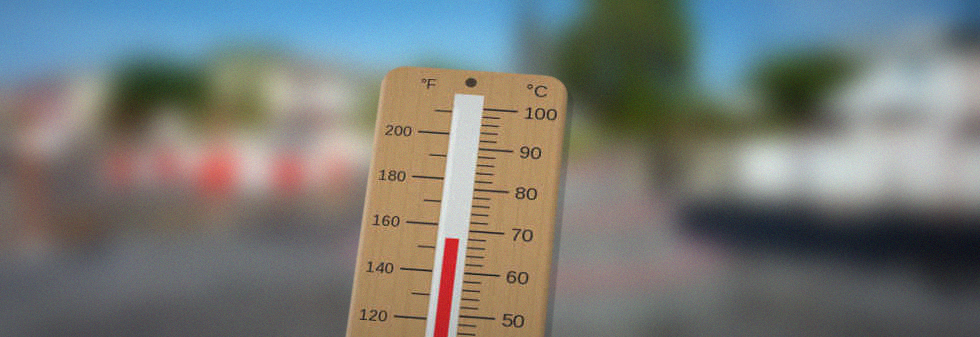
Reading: {"value": 68, "unit": "°C"}
